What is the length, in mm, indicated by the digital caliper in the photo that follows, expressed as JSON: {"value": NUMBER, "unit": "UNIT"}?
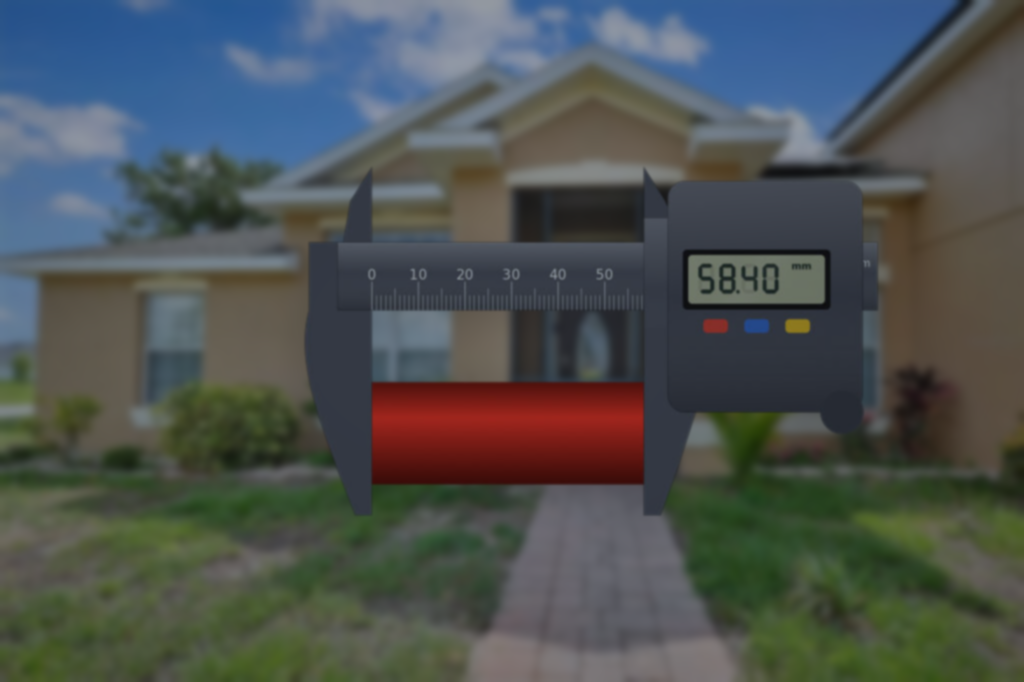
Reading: {"value": 58.40, "unit": "mm"}
